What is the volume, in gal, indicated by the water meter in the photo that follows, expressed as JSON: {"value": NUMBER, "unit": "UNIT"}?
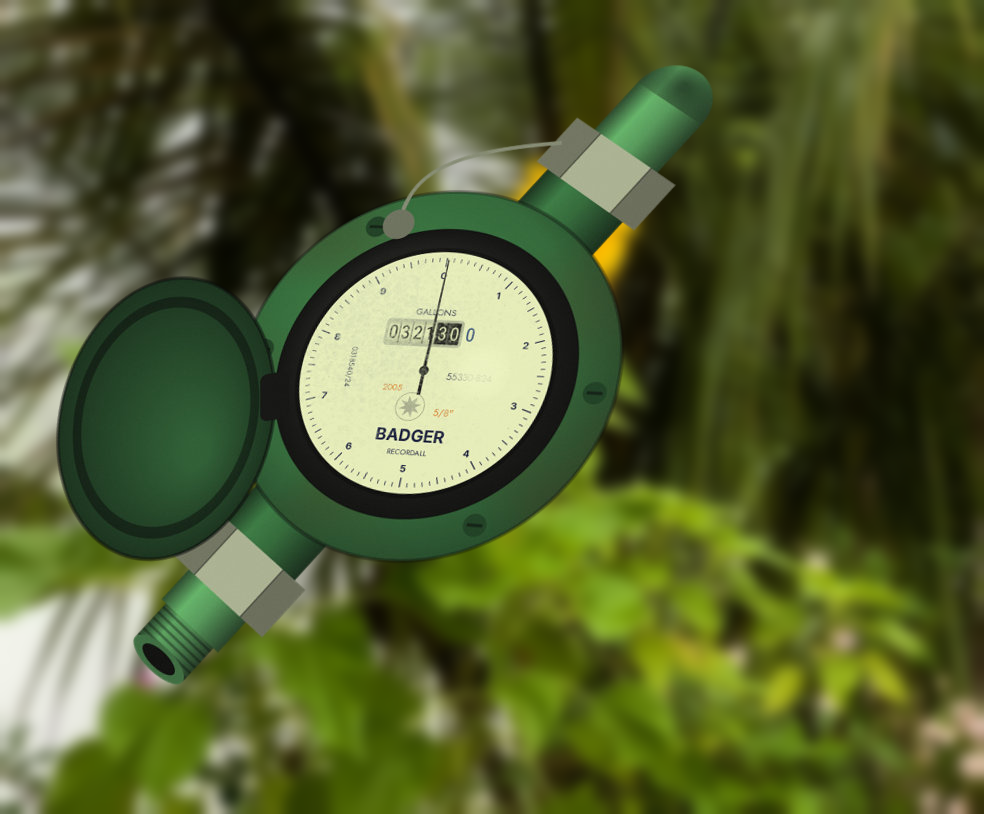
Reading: {"value": 321300.0, "unit": "gal"}
